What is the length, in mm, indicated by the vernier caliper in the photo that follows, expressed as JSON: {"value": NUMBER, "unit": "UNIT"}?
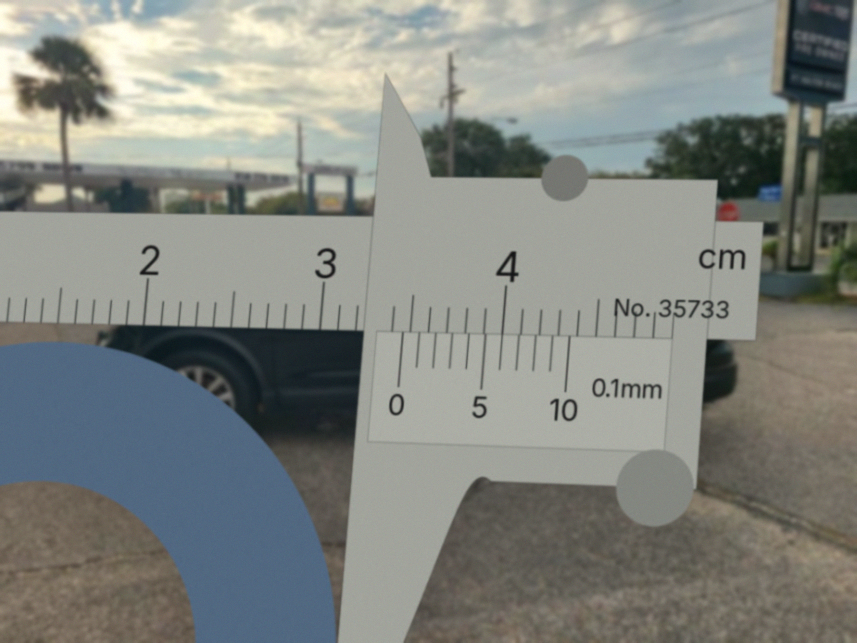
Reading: {"value": 34.6, "unit": "mm"}
